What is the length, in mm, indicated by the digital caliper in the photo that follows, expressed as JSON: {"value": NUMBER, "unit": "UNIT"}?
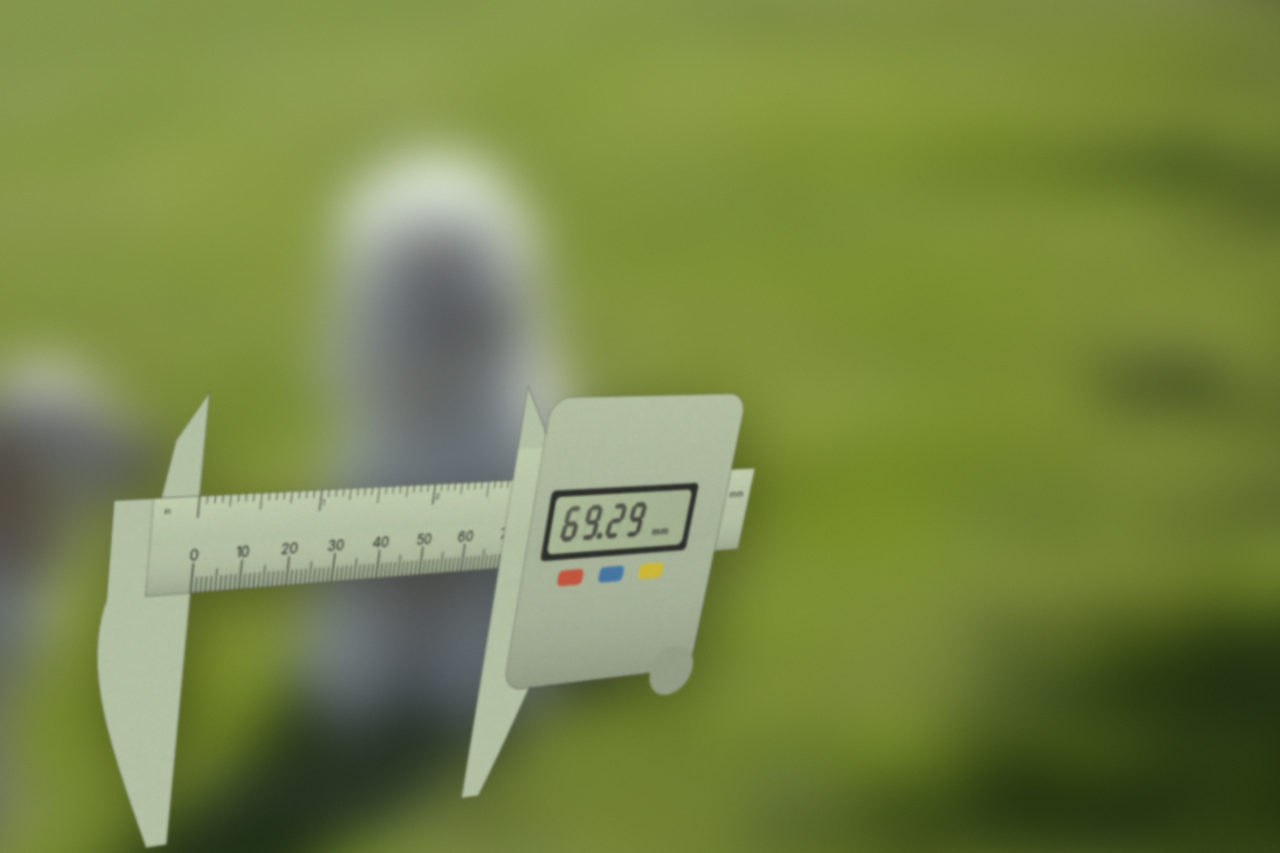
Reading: {"value": 69.29, "unit": "mm"}
